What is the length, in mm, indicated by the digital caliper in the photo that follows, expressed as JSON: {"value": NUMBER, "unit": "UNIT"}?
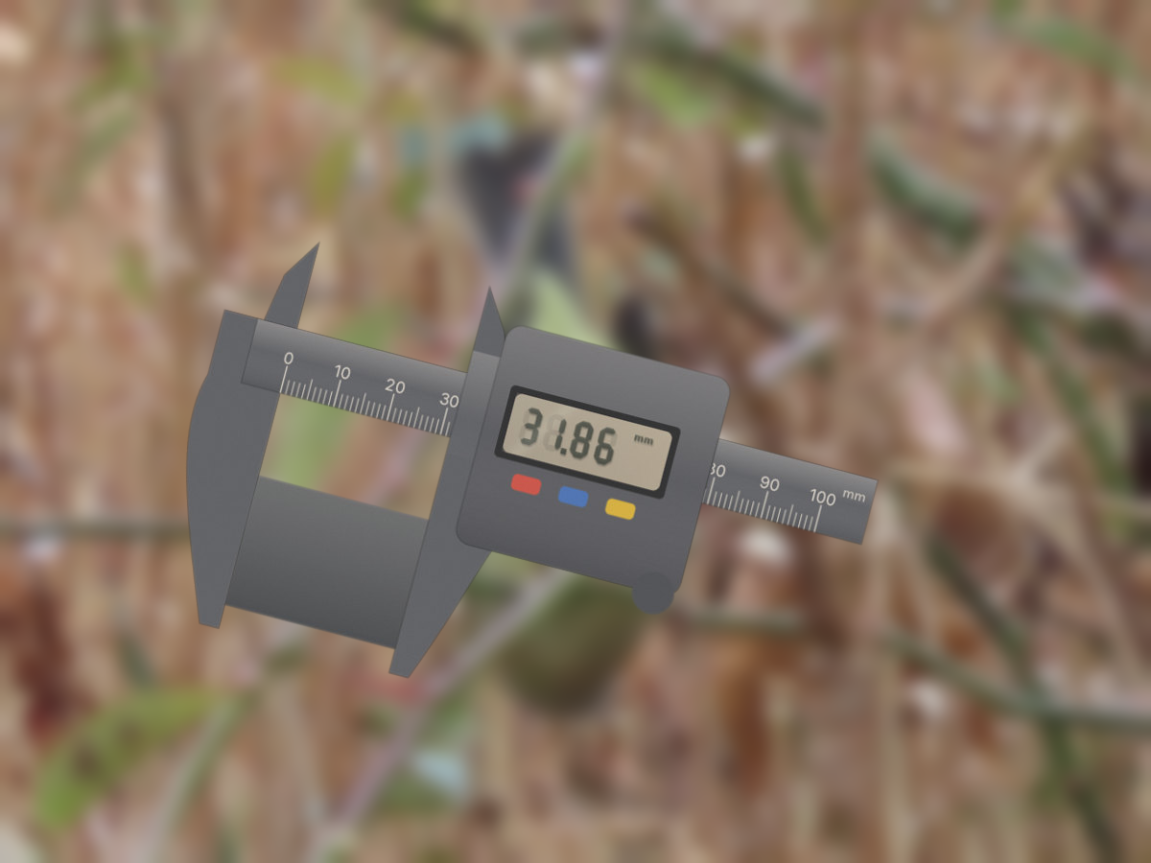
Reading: {"value": 31.86, "unit": "mm"}
